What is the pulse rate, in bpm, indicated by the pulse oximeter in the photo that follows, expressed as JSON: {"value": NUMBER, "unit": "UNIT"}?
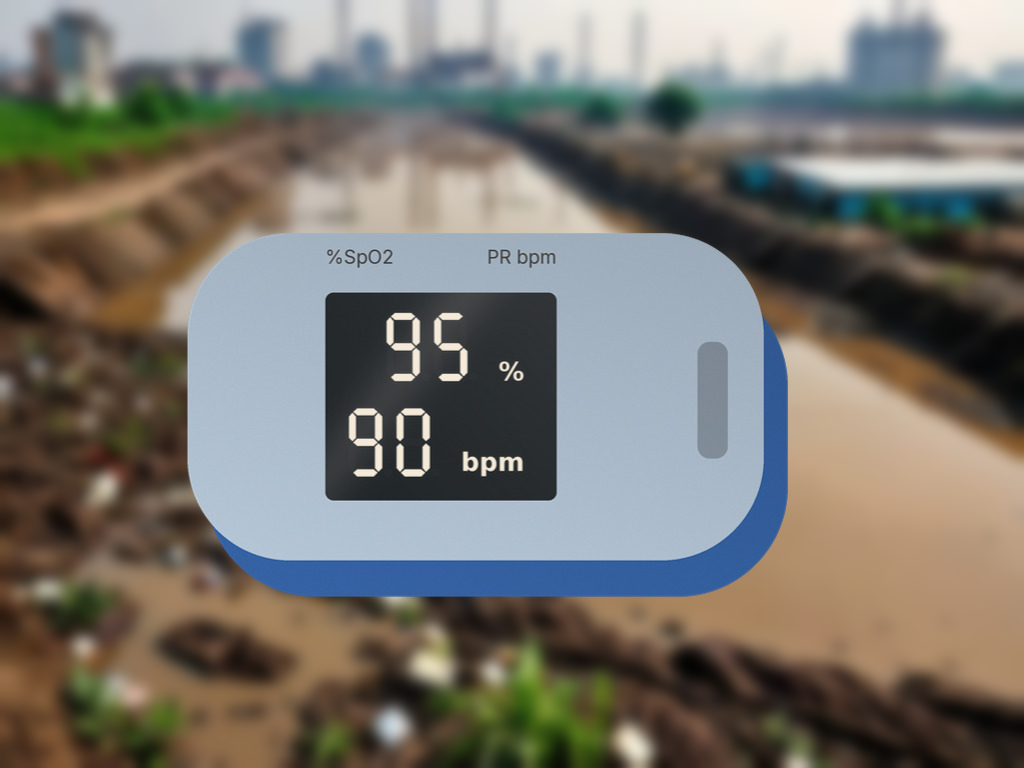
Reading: {"value": 90, "unit": "bpm"}
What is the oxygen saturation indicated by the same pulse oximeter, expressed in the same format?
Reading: {"value": 95, "unit": "%"}
